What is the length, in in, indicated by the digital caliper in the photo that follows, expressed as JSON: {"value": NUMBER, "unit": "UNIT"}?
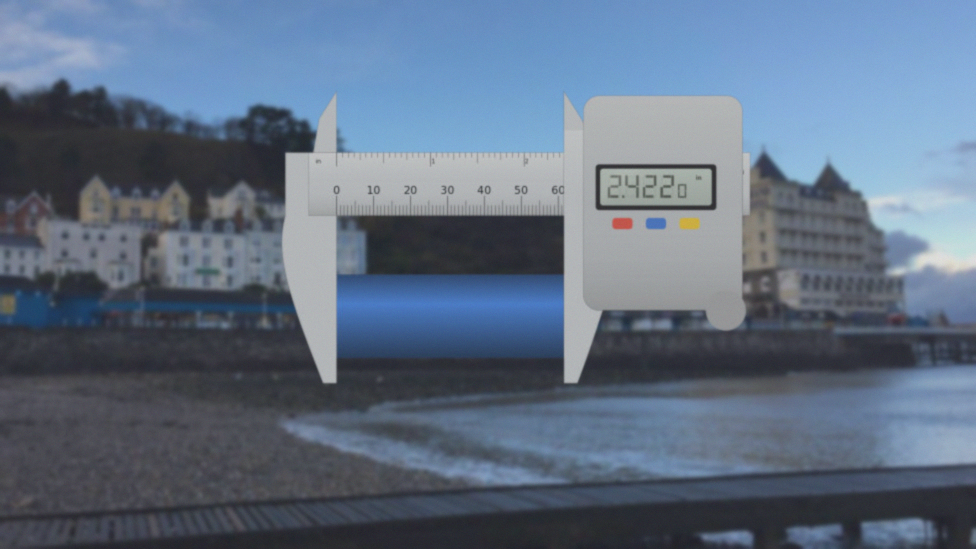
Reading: {"value": 2.4220, "unit": "in"}
